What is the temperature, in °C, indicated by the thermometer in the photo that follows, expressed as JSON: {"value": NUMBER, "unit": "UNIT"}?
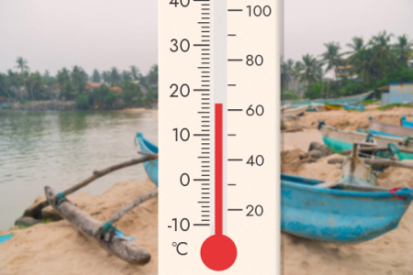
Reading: {"value": 17, "unit": "°C"}
